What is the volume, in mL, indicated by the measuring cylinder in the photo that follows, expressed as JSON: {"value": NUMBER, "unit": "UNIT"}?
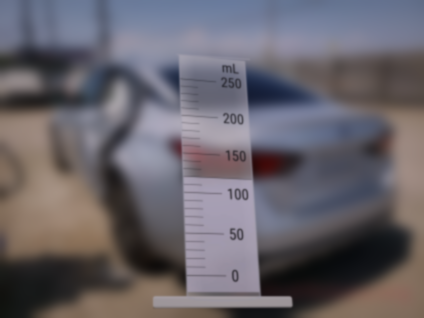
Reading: {"value": 120, "unit": "mL"}
